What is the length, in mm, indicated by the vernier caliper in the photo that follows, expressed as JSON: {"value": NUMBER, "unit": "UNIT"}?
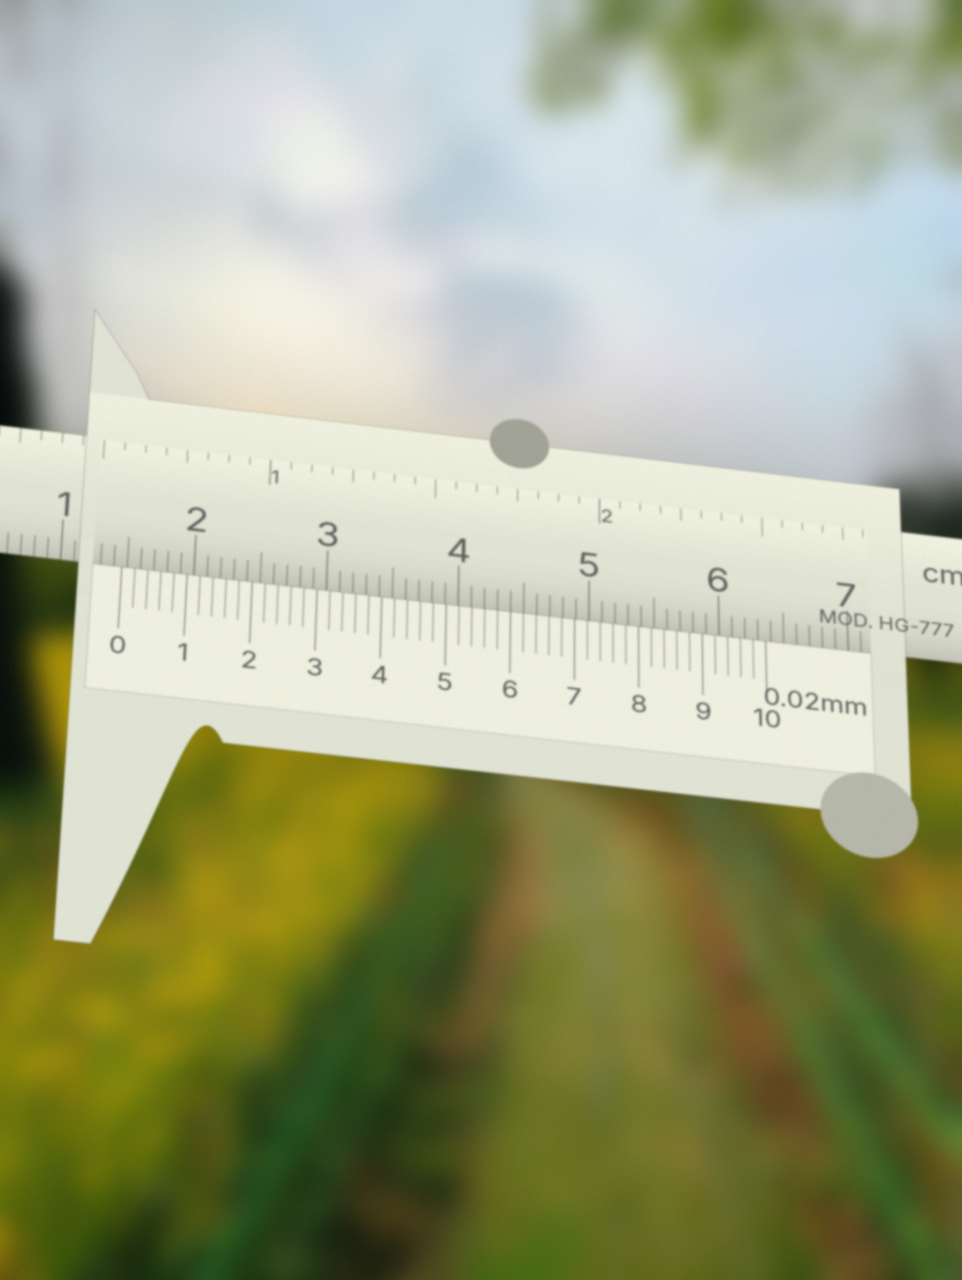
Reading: {"value": 14.6, "unit": "mm"}
